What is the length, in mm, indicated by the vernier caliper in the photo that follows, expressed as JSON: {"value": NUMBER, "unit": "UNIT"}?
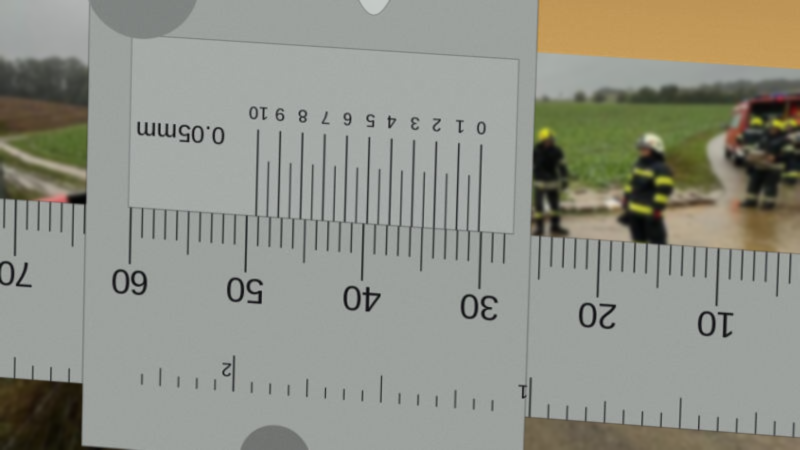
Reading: {"value": 30.2, "unit": "mm"}
